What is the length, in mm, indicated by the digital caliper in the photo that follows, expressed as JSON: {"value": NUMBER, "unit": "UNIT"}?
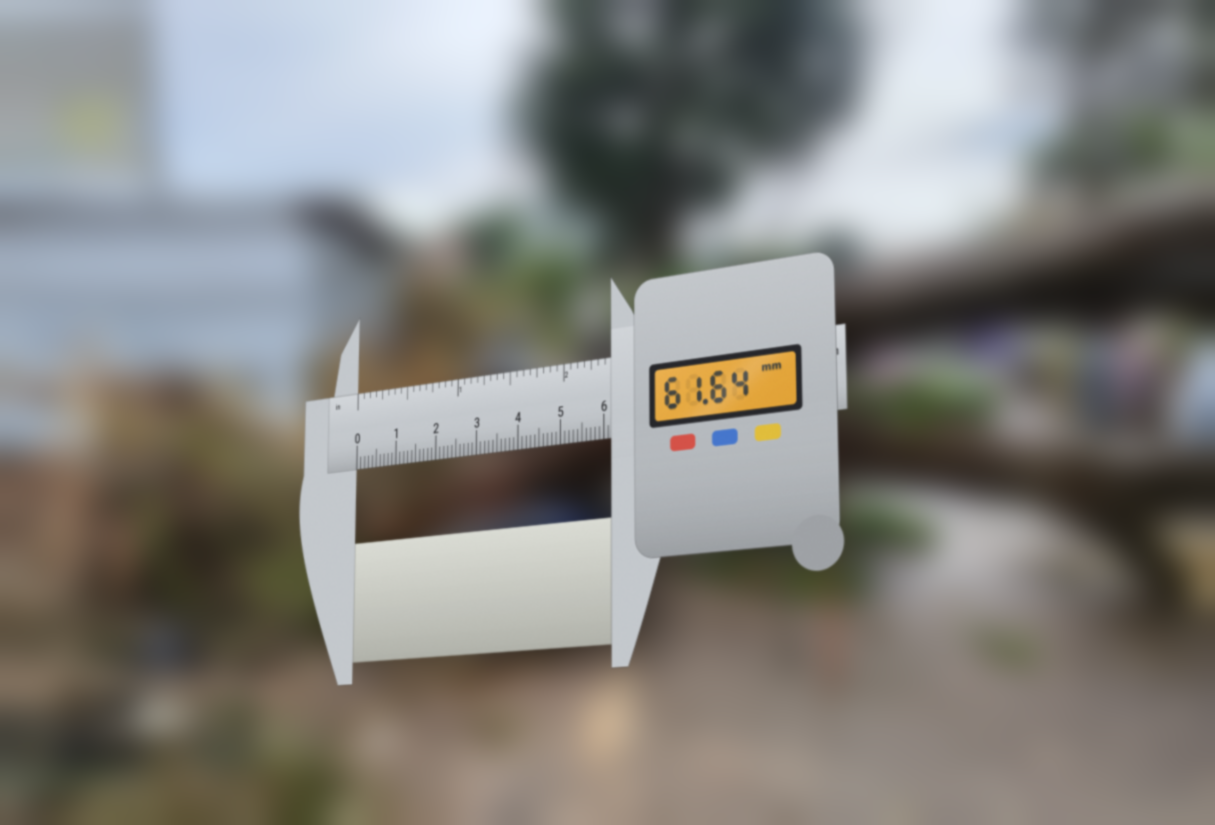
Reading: {"value": 61.64, "unit": "mm"}
